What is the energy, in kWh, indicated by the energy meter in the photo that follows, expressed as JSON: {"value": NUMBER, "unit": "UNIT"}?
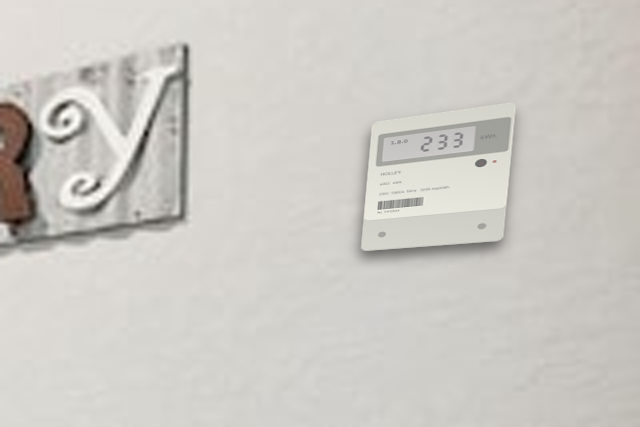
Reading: {"value": 233, "unit": "kWh"}
